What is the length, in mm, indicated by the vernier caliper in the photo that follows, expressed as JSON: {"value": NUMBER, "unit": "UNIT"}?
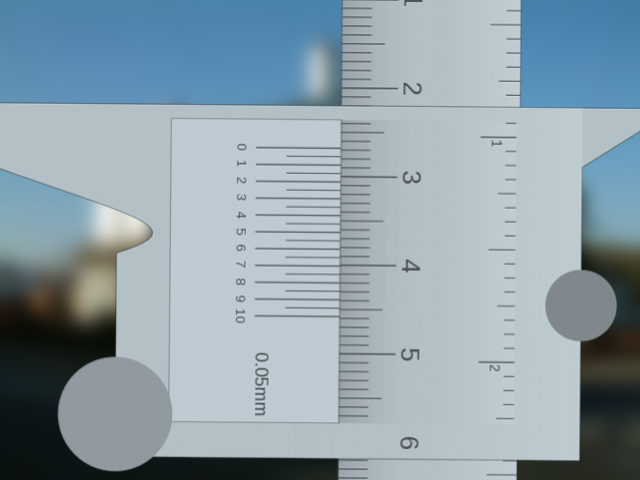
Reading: {"value": 26.8, "unit": "mm"}
